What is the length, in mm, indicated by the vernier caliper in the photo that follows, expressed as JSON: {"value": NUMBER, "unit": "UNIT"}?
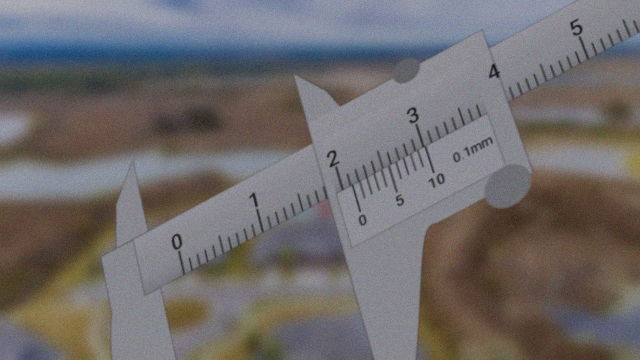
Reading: {"value": 21.2, "unit": "mm"}
